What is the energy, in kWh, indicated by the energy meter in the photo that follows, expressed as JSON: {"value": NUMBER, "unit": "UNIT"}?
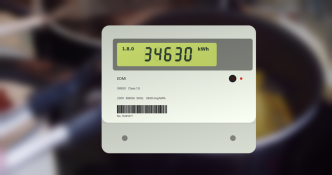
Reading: {"value": 34630, "unit": "kWh"}
